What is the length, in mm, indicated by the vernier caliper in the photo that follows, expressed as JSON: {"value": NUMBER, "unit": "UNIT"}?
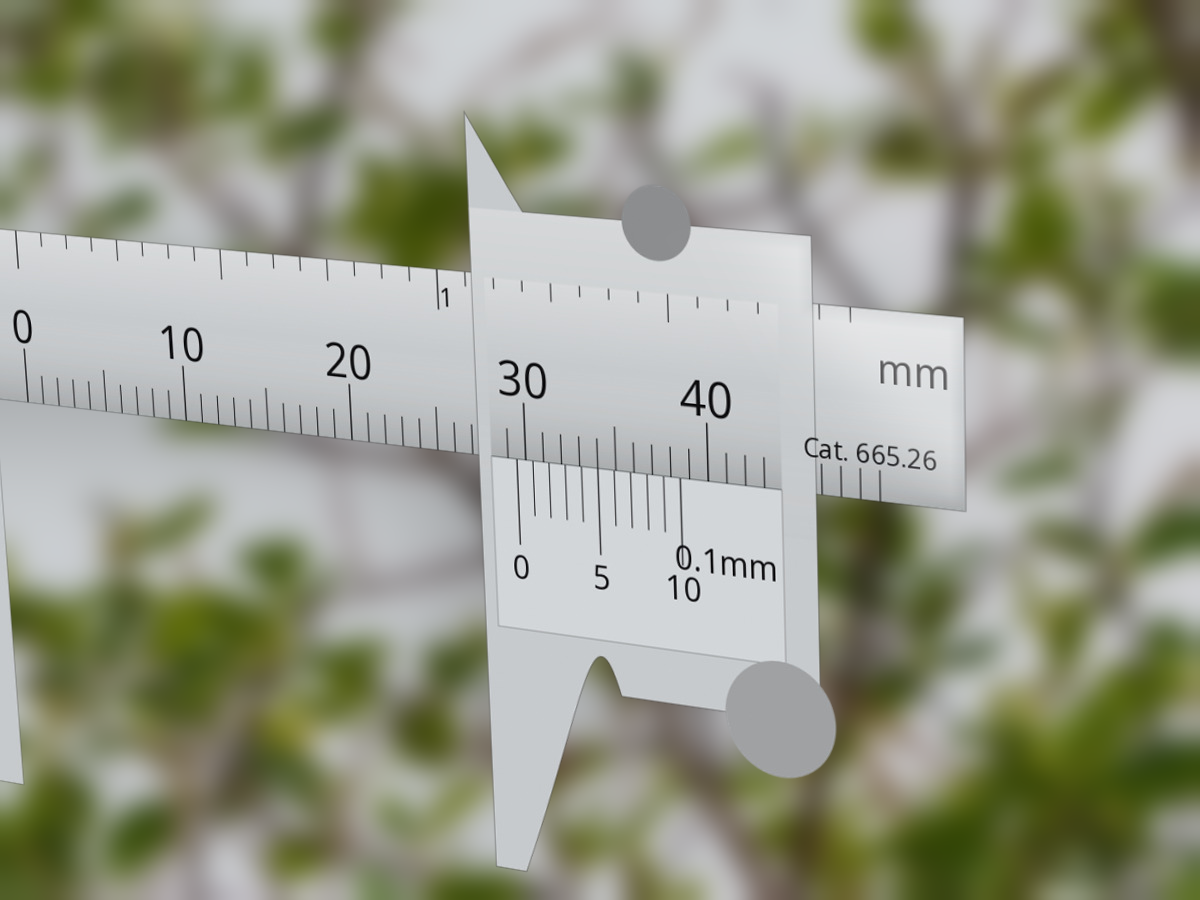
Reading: {"value": 29.5, "unit": "mm"}
